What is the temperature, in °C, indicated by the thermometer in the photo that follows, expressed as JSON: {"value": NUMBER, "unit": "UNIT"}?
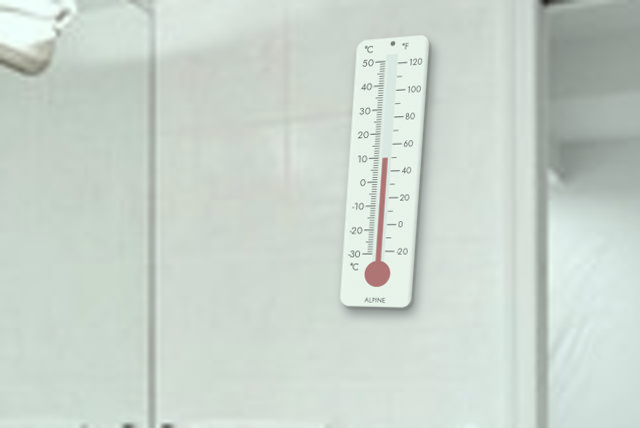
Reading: {"value": 10, "unit": "°C"}
